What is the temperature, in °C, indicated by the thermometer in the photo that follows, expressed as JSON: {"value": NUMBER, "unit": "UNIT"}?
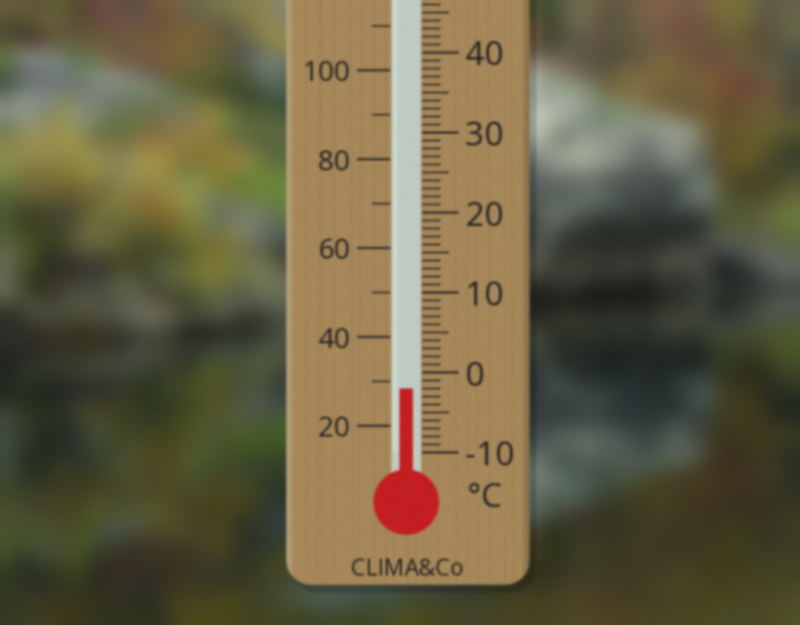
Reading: {"value": -2, "unit": "°C"}
